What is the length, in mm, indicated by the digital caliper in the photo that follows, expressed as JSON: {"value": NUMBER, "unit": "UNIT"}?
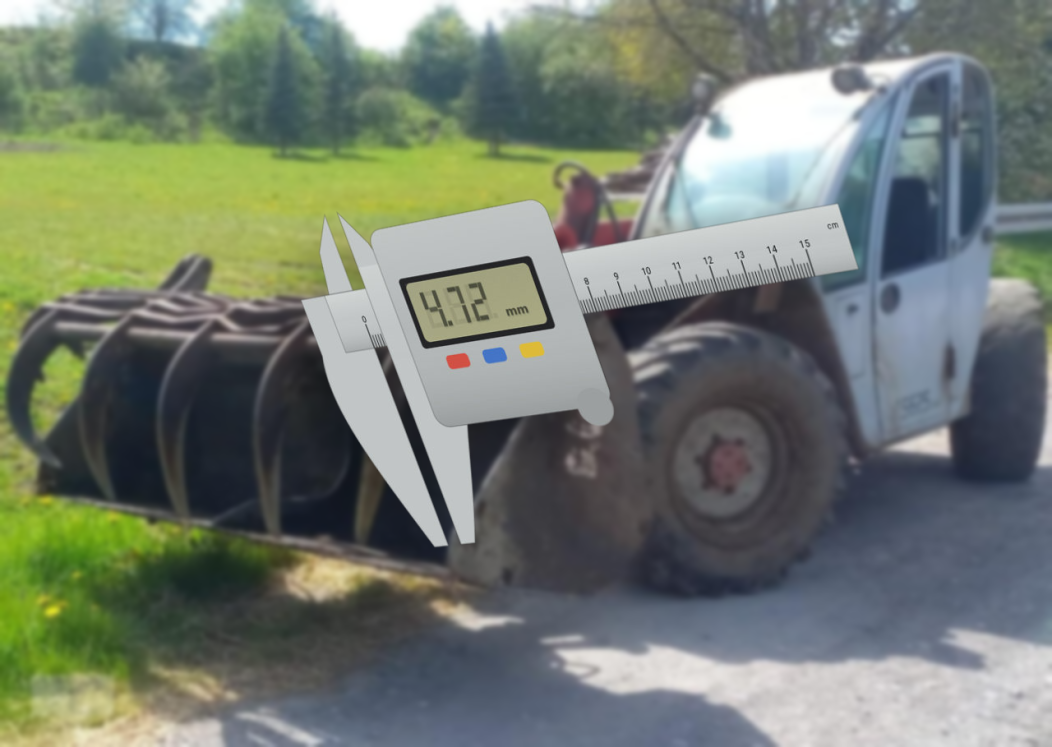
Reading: {"value": 4.72, "unit": "mm"}
